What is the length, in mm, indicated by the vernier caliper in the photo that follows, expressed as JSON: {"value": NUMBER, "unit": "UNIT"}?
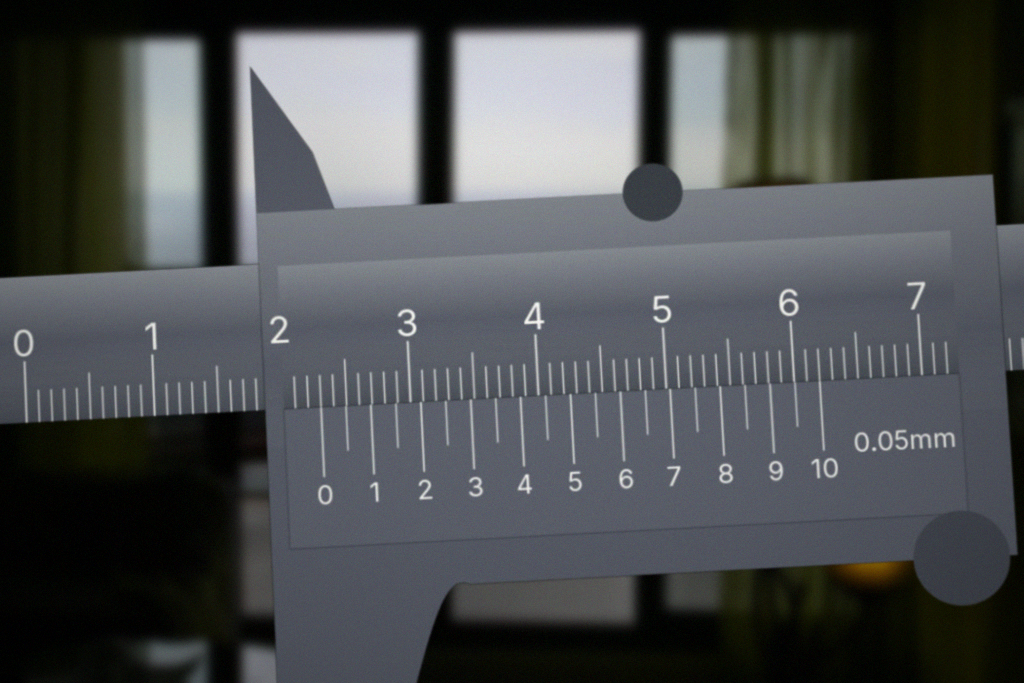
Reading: {"value": 23.0, "unit": "mm"}
